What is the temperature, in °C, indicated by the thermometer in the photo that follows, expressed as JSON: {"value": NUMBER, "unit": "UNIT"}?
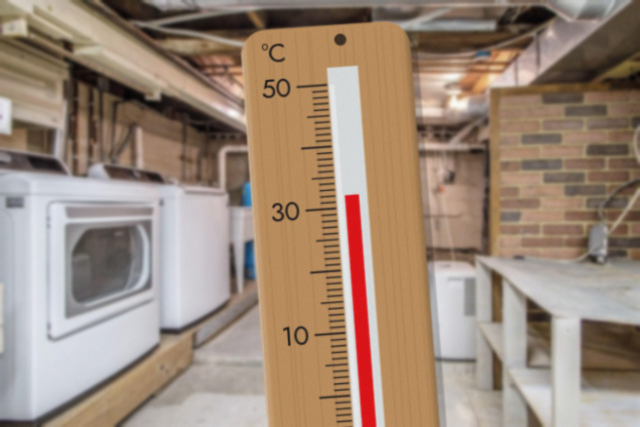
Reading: {"value": 32, "unit": "°C"}
